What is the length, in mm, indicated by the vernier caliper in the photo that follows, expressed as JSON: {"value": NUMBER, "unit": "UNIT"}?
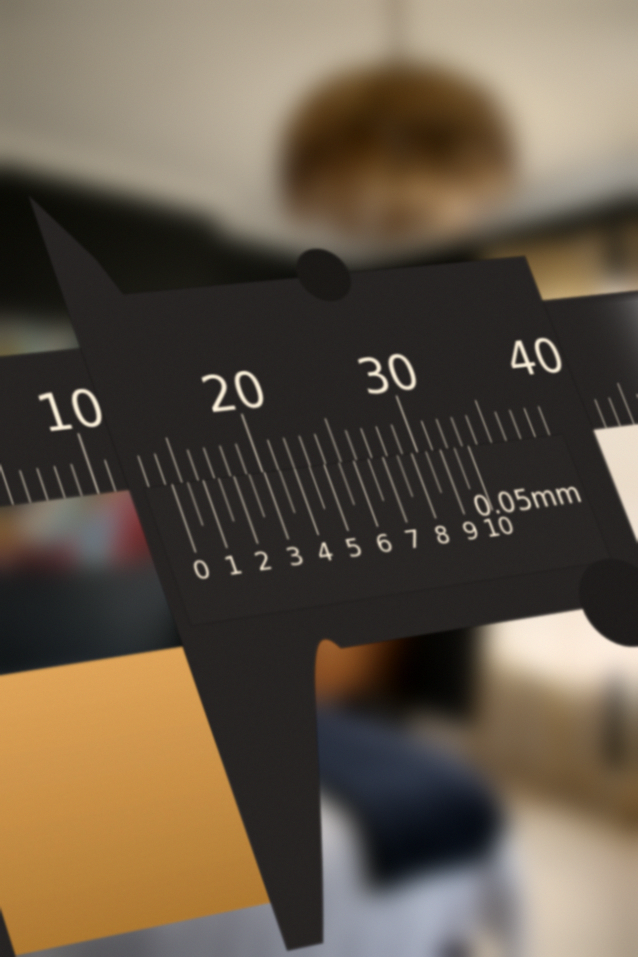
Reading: {"value": 14.4, "unit": "mm"}
